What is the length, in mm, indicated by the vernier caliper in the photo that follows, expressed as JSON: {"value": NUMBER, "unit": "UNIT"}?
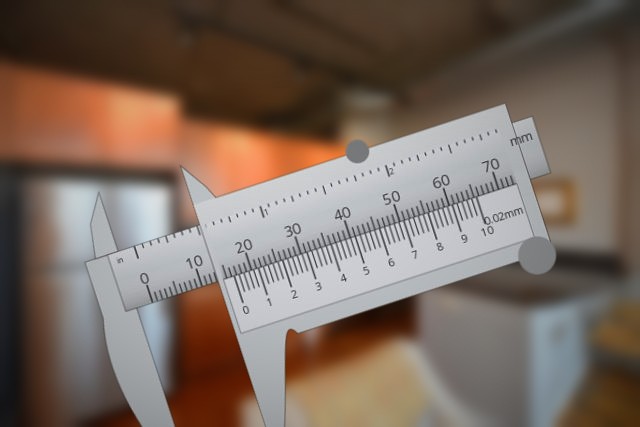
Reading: {"value": 16.5, "unit": "mm"}
